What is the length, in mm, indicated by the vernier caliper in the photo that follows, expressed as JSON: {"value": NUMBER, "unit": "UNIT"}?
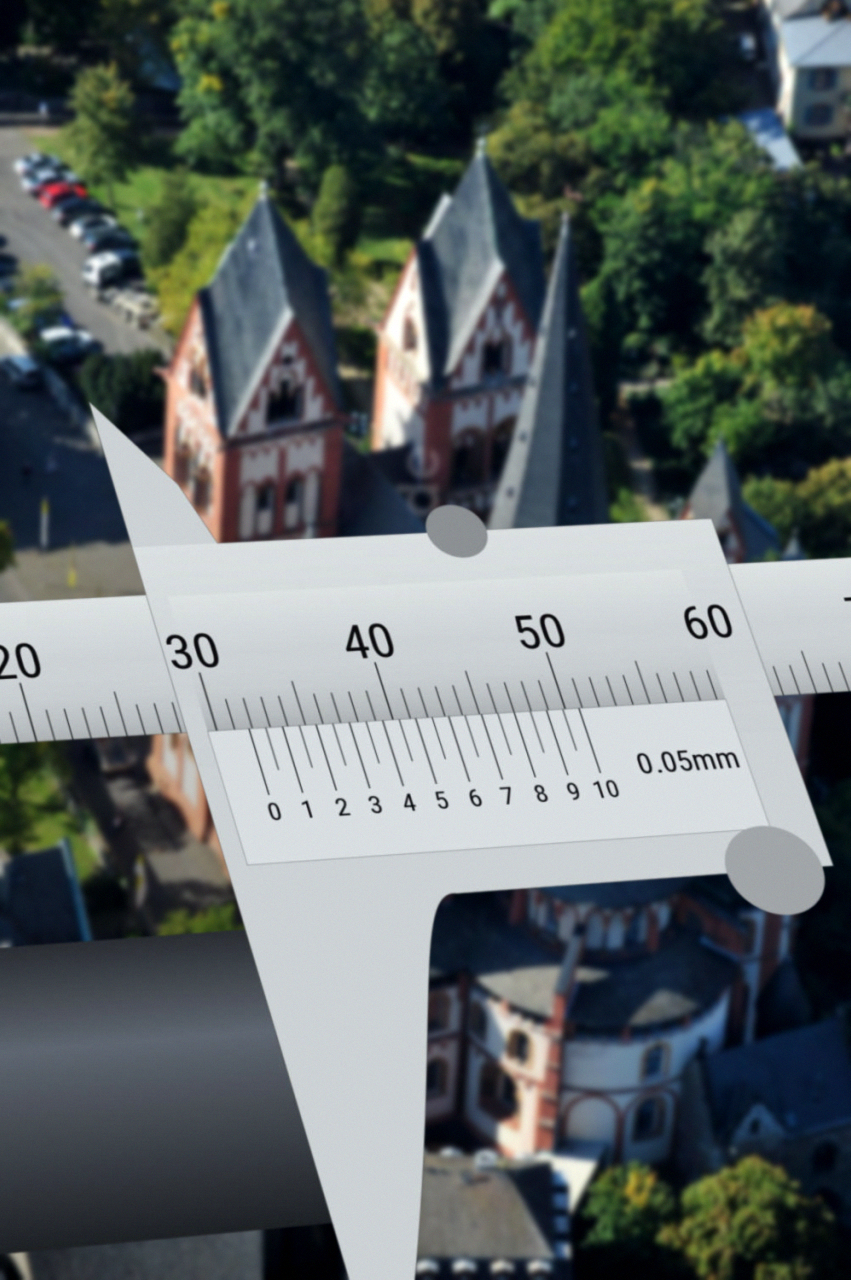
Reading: {"value": 31.8, "unit": "mm"}
